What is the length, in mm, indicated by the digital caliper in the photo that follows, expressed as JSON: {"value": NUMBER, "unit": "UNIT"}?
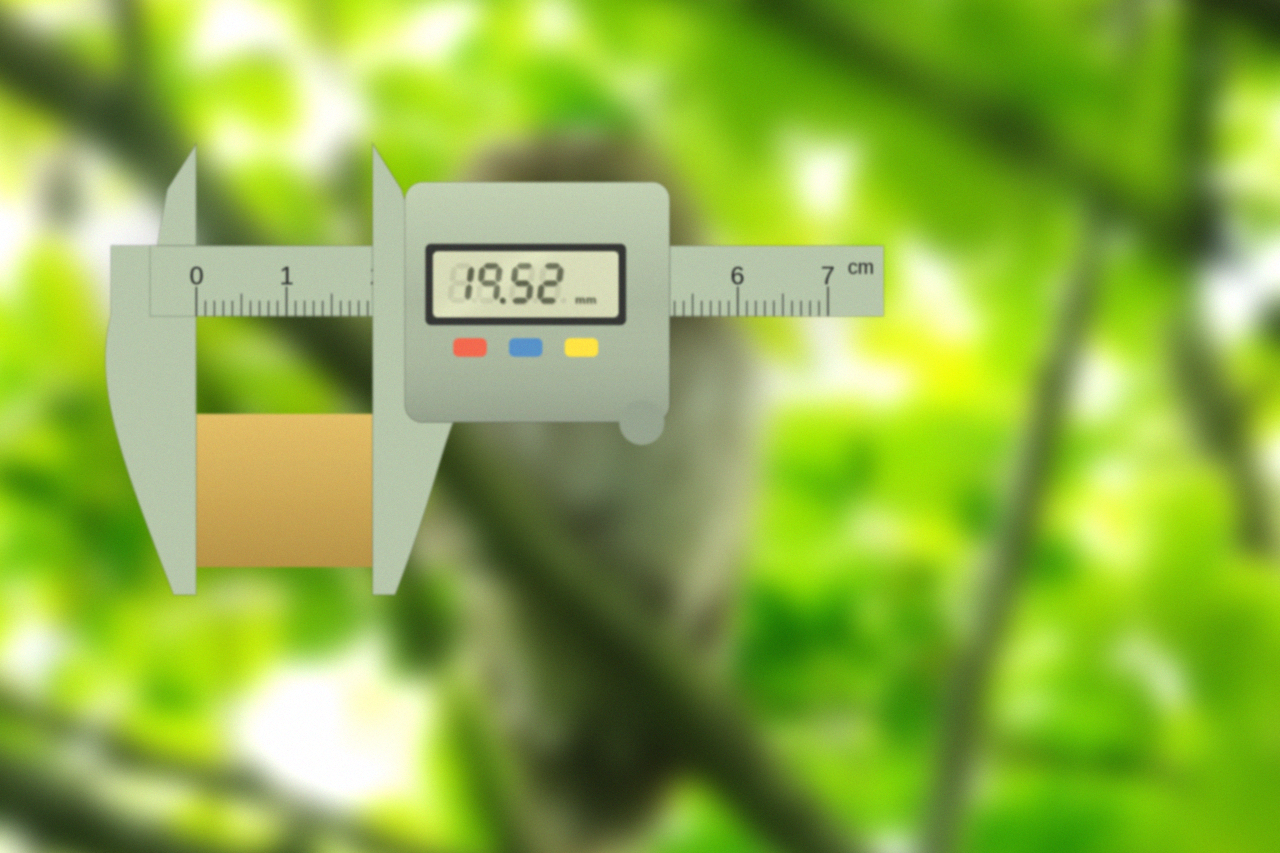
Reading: {"value": 19.52, "unit": "mm"}
